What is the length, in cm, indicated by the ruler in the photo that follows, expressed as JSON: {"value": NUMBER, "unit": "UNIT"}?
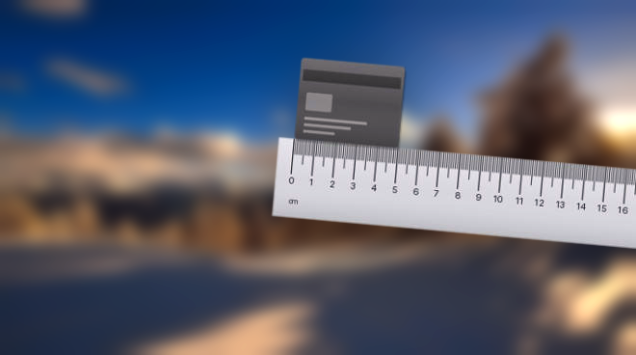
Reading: {"value": 5, "unit": "cm"}
